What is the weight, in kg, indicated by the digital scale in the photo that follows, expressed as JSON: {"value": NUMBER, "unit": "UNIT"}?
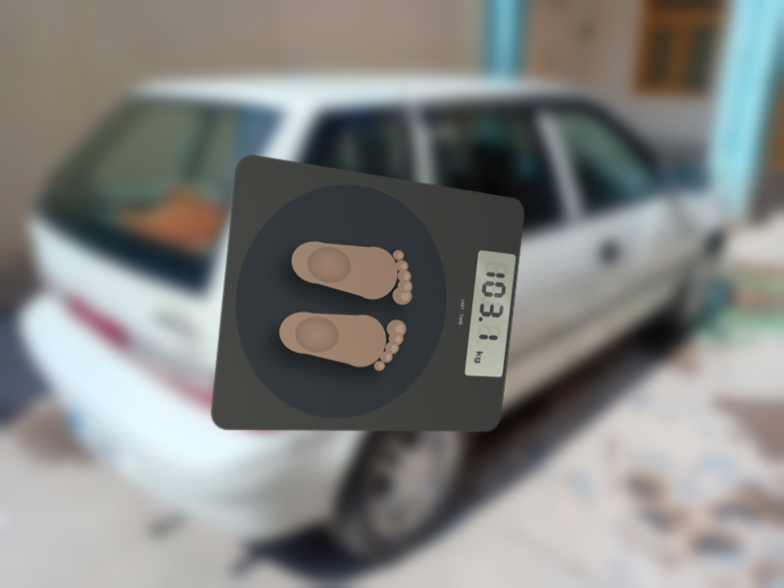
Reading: {"value": 103.1, "unit": "kg"}
